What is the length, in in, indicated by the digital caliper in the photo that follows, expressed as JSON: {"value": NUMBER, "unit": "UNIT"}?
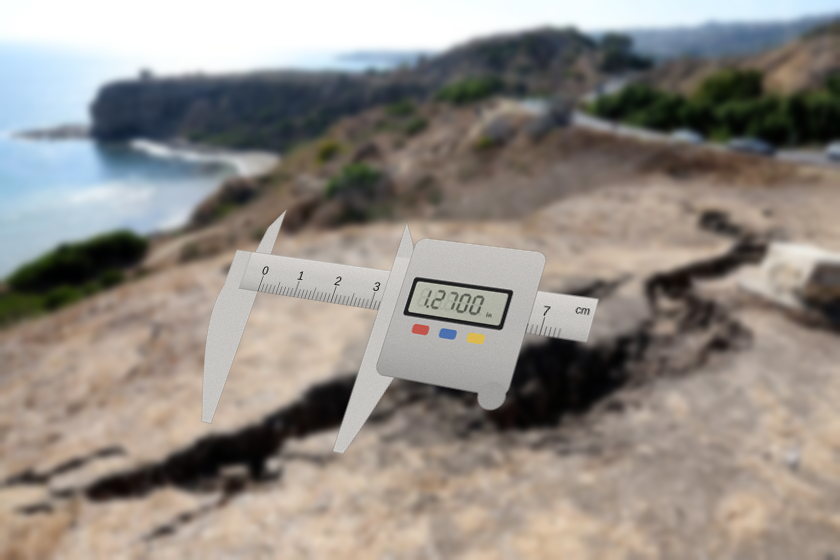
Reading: {"value": 1.2700, "unit": "in"}
